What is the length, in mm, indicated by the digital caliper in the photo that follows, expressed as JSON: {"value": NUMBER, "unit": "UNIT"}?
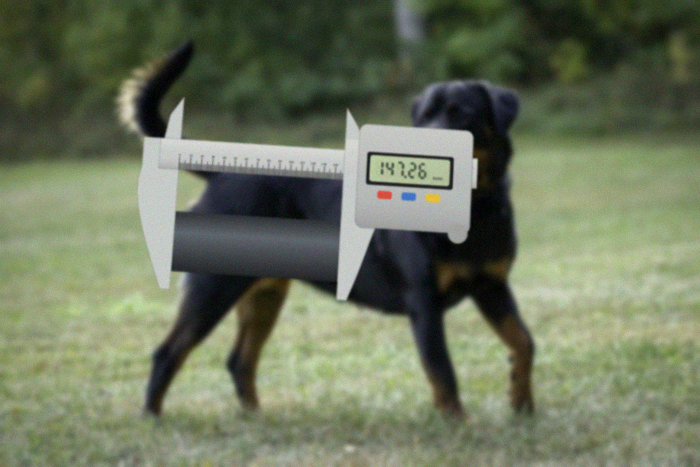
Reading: {"value": 147.26, "unit": "mm"}
